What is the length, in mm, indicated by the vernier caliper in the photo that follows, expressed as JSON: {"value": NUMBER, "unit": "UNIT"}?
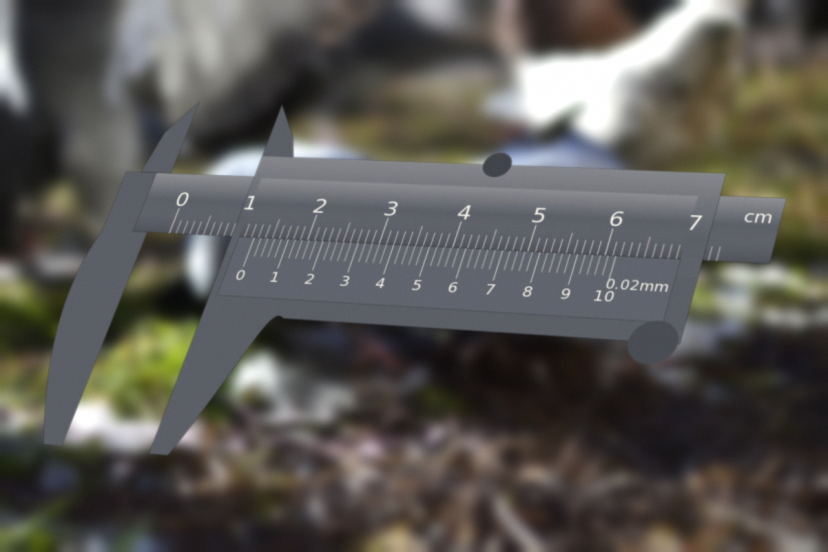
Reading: {"value": 12.4, "unit": "mm"}
